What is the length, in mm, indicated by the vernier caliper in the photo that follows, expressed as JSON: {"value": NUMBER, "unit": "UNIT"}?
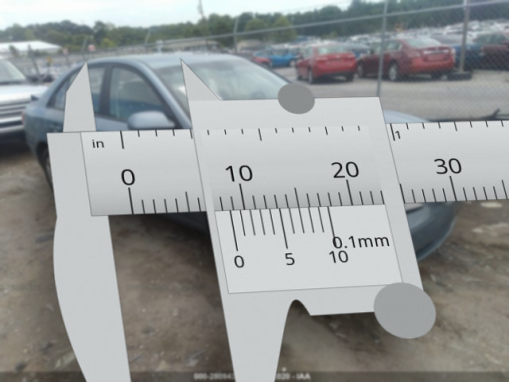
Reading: {"value": 8.7, "unit": "mm"}
